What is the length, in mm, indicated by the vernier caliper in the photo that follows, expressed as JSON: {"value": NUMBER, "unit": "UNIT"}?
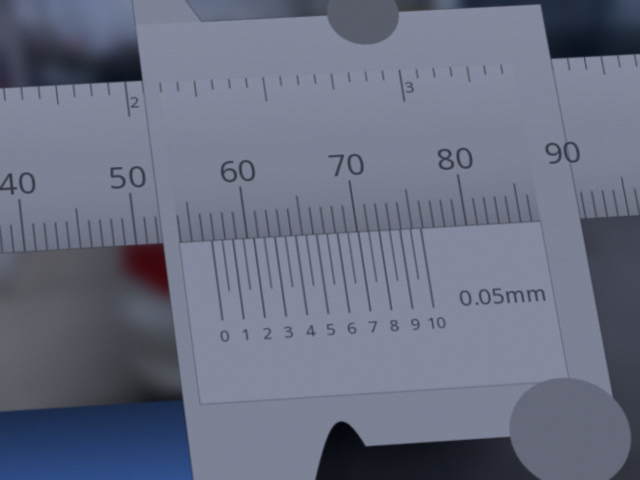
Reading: {"value": 56.8, "unit": "mm"}
